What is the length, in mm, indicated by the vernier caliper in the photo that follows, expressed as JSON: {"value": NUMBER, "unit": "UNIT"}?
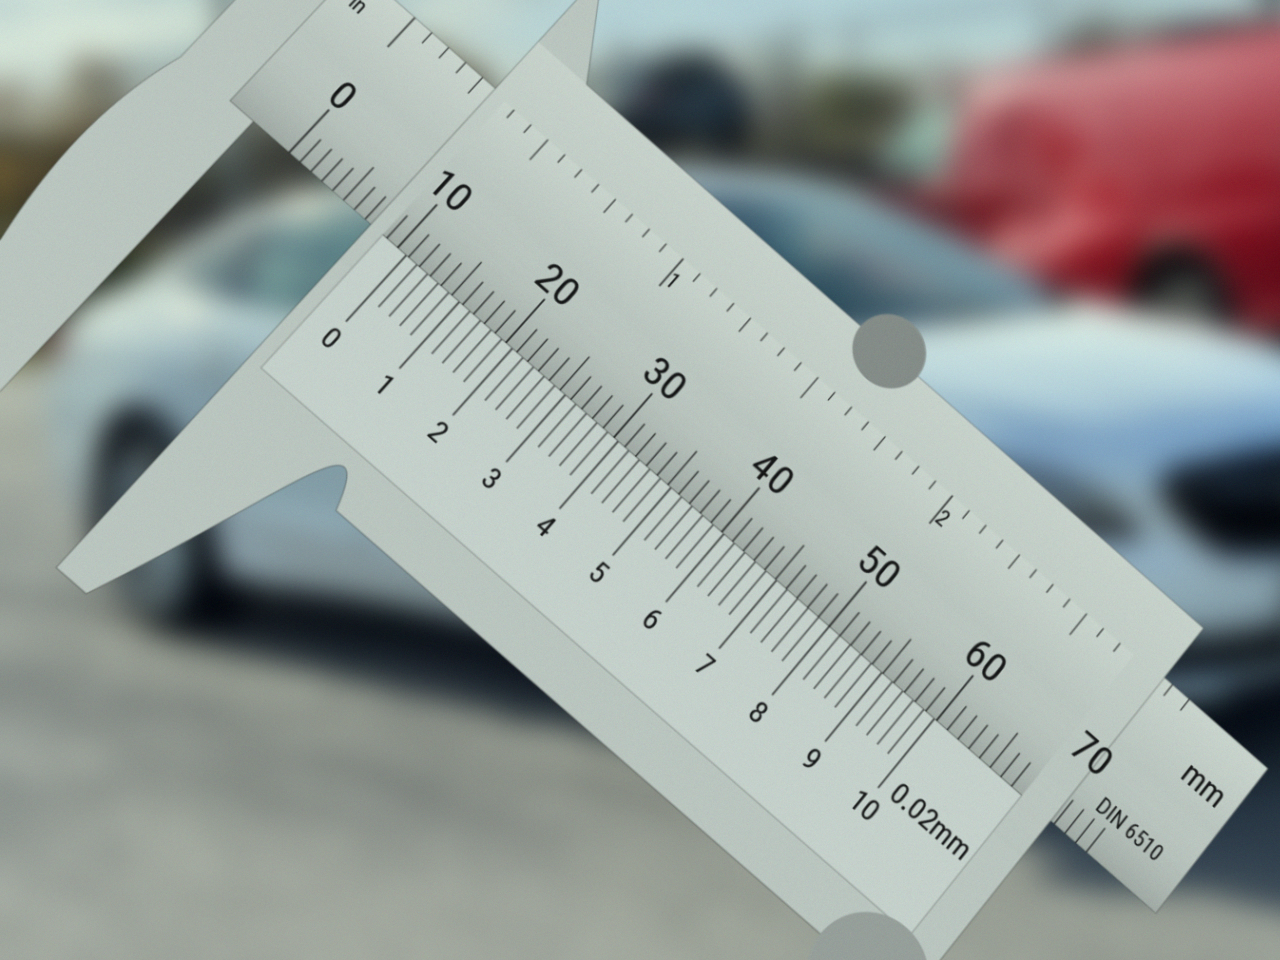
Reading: {"value": 10.8, "unit": "mm"}
